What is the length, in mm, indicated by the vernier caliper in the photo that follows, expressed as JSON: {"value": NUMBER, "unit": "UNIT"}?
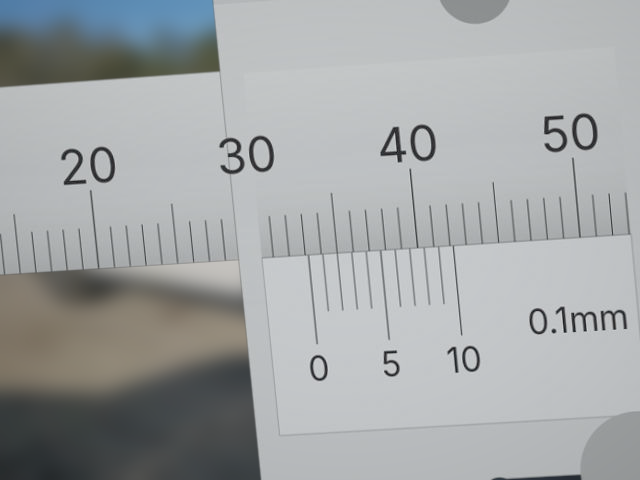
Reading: {"value": 33.2, "unit": "mm"}
